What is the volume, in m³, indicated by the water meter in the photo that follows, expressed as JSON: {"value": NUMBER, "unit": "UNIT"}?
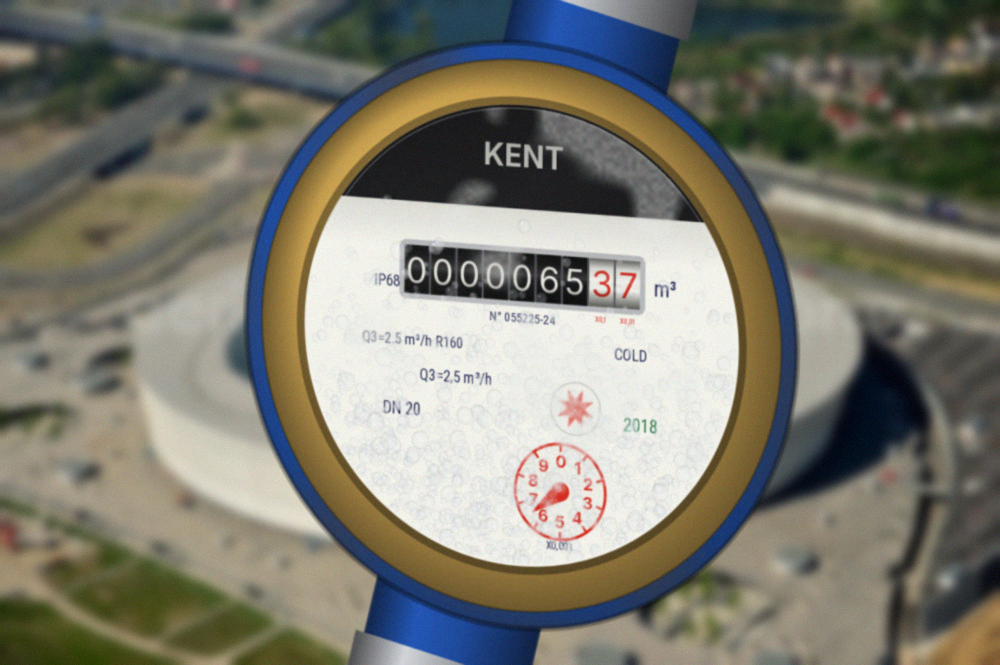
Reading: {"value": 65.376, "unit": "m³"}
